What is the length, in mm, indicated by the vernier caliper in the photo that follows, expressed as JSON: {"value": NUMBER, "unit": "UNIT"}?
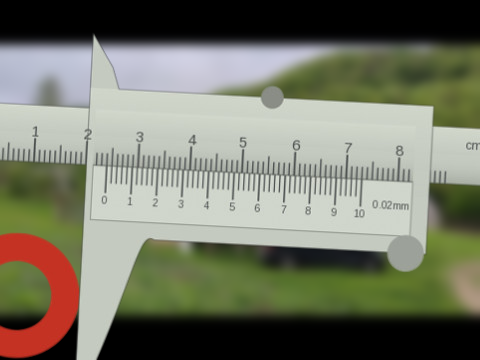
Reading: {"value": 24.0, "unit": "mm"}
